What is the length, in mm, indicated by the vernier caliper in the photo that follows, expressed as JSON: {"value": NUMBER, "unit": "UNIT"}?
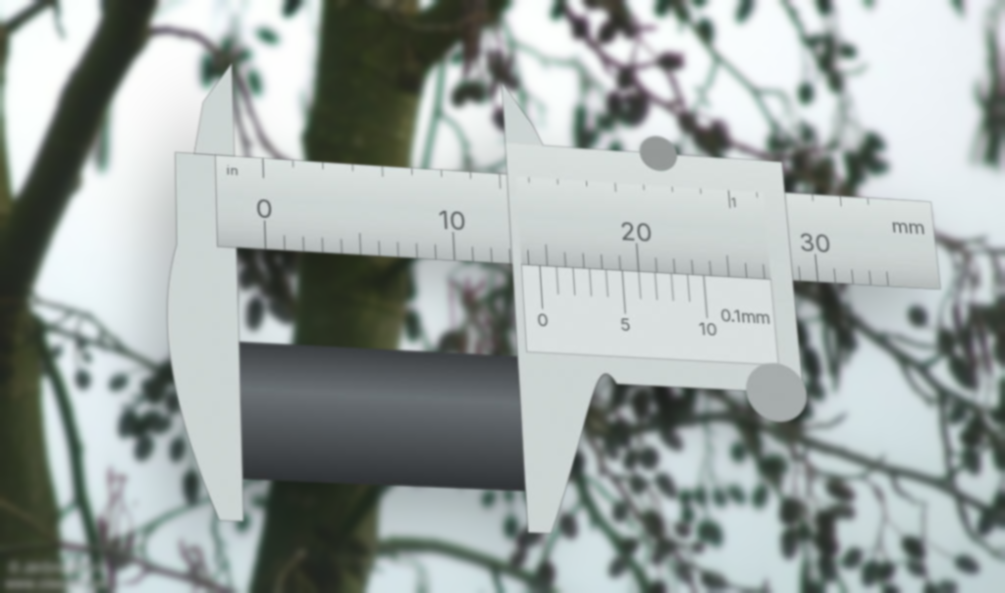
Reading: {"value": 14.6, "unit": "mm"}
